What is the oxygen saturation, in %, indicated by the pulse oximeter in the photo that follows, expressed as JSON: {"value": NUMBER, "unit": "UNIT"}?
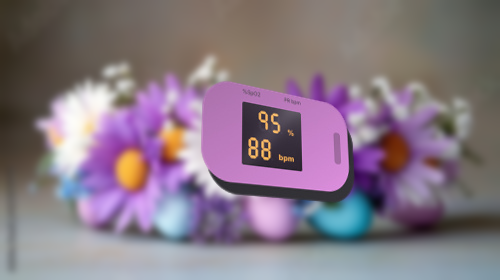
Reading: {"value": 95, "unit": "%"}
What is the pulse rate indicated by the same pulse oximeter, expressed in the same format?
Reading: {"value": 88, "unit": "bpm"}
